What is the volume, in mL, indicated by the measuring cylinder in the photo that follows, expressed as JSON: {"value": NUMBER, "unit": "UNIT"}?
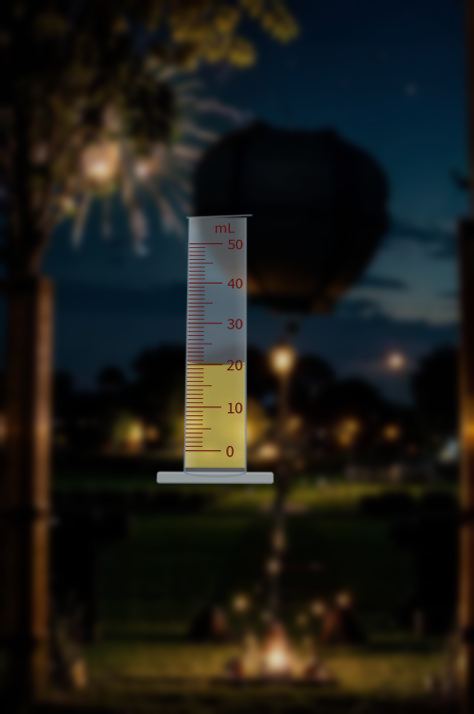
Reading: {"value": 20, "unit": "mL"}
